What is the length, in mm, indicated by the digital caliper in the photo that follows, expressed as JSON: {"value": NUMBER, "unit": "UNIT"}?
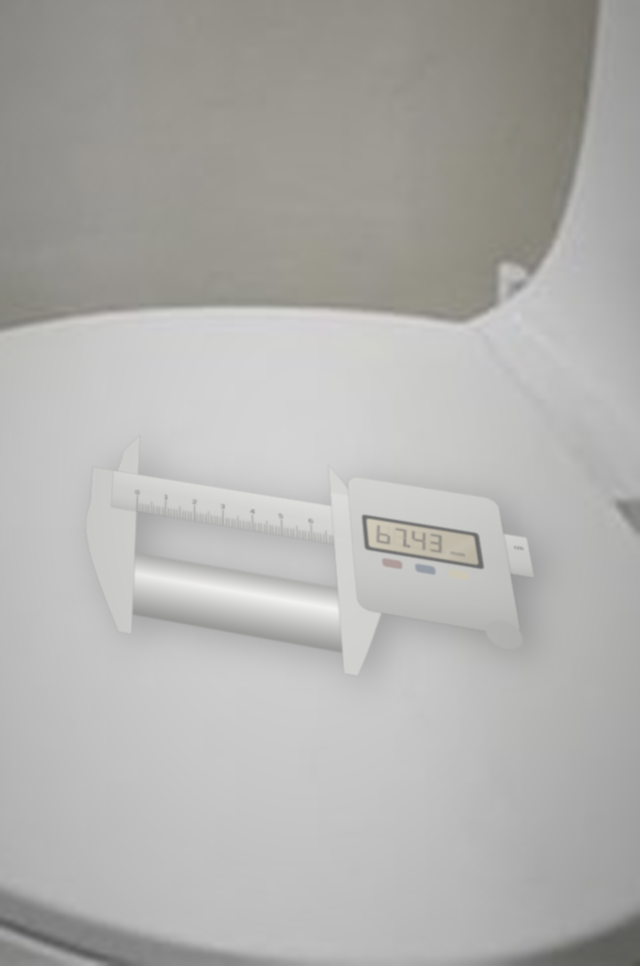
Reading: {"value": 67.43, "unit": "mm"}
